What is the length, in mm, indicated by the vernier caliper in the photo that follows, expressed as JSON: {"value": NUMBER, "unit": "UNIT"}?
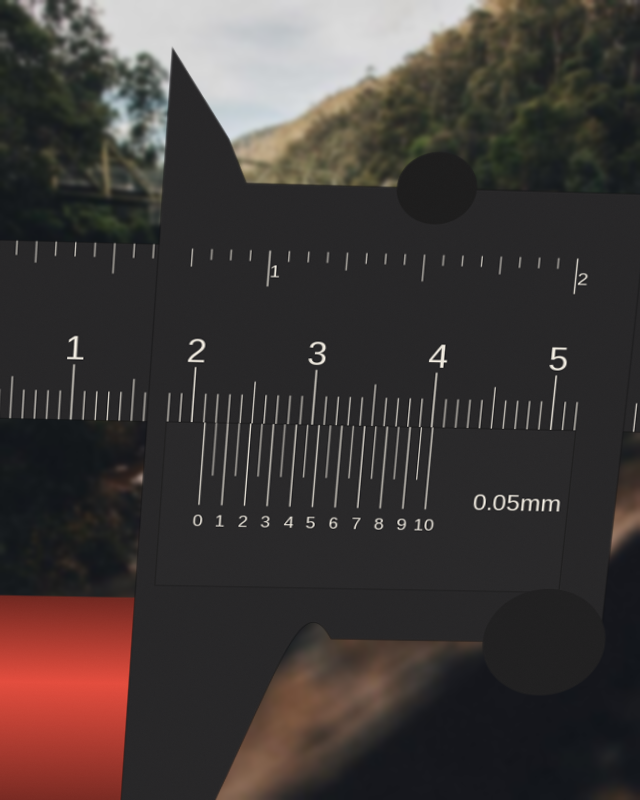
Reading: {"value": 21.1, "unit": "mm"}
